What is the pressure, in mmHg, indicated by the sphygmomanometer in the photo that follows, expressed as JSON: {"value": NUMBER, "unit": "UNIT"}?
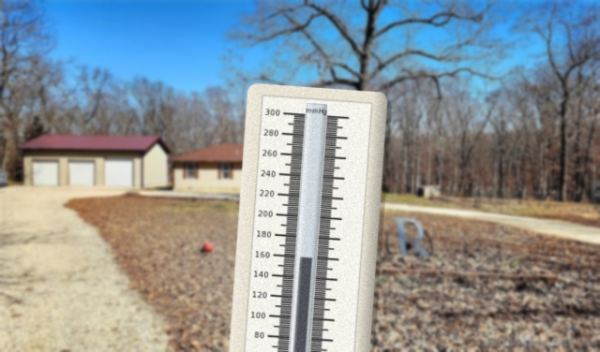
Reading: {"value": 160, "unit": "mmHg"}
